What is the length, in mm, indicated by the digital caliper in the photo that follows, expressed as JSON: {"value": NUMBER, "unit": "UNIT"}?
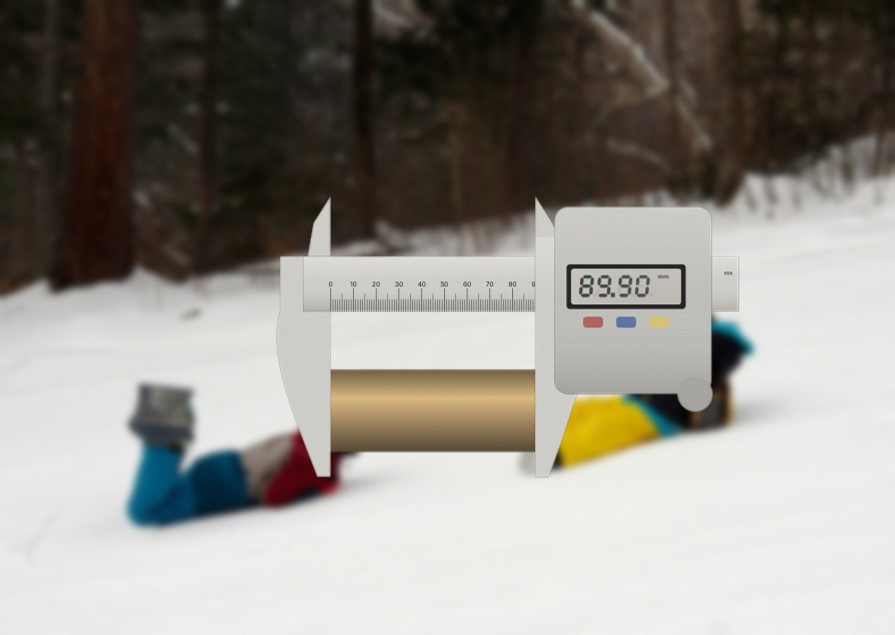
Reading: {"value": 89.90, "unit": "mm"}
